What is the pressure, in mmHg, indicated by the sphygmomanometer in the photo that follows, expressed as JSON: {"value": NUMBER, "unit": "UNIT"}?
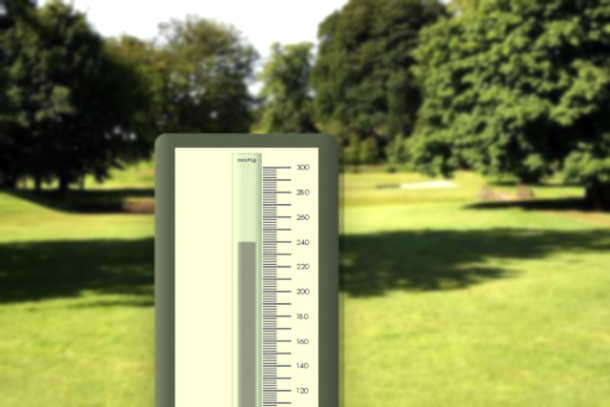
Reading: {"value": 240, "unit": "mmHg"}
